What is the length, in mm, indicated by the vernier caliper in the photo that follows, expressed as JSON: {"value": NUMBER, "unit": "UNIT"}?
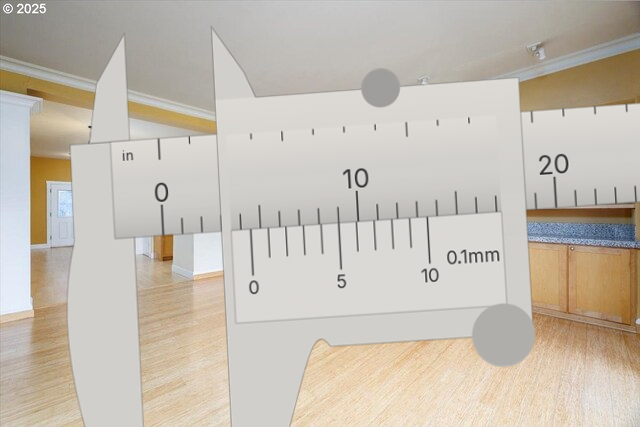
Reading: {"value": 4.5, "unit": "mm"}
